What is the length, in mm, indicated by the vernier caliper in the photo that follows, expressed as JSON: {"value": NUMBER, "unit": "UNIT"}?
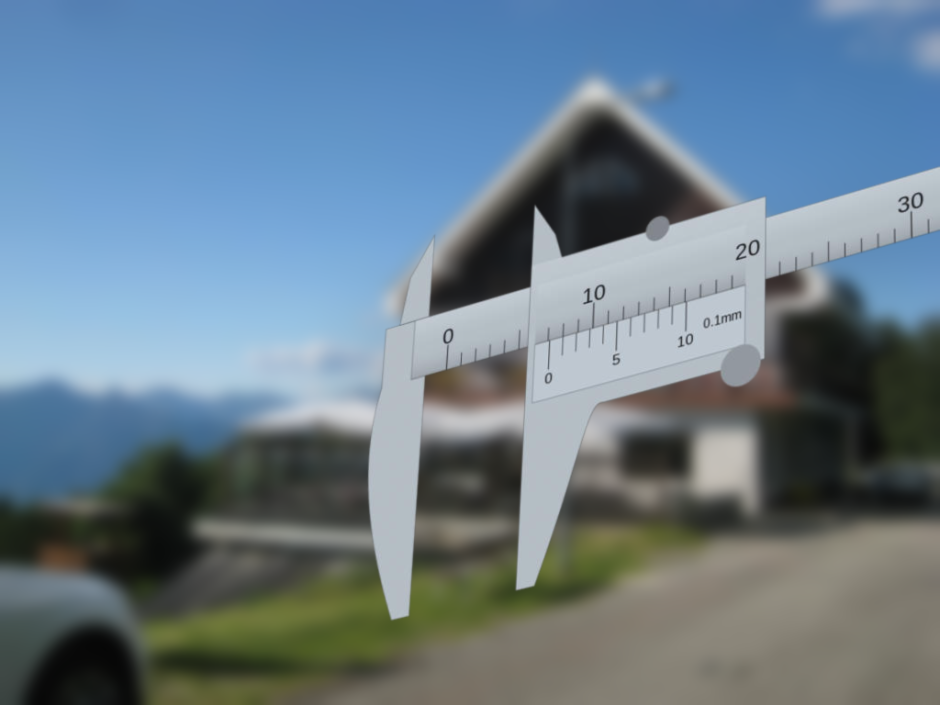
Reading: {"value": 7.1, "unit": "mm"}
